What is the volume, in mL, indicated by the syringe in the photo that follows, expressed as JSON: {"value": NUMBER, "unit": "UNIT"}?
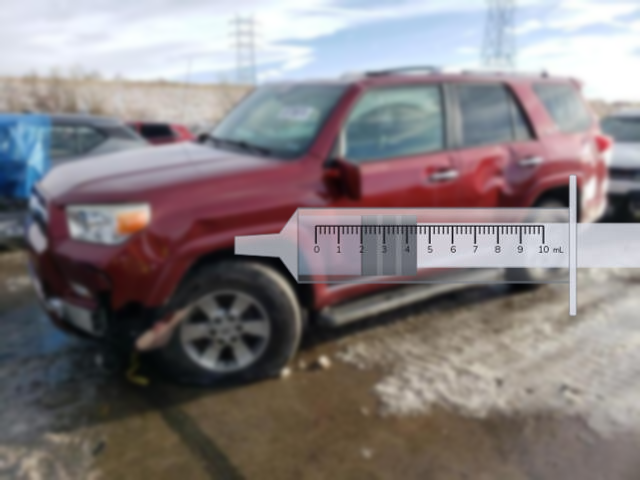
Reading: {"value": 2, "unit": "mL"}
